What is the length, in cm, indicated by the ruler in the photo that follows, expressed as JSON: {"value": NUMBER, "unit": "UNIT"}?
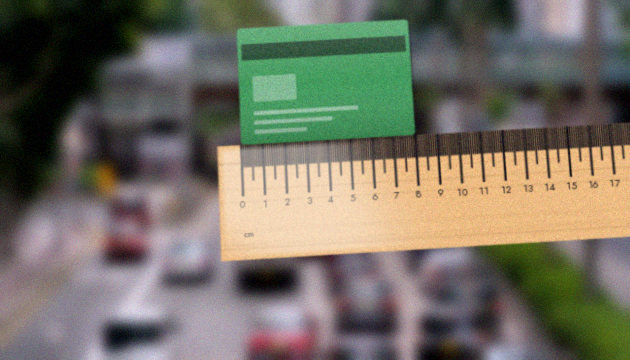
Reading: {"value": 8, "unit": "cm"}
